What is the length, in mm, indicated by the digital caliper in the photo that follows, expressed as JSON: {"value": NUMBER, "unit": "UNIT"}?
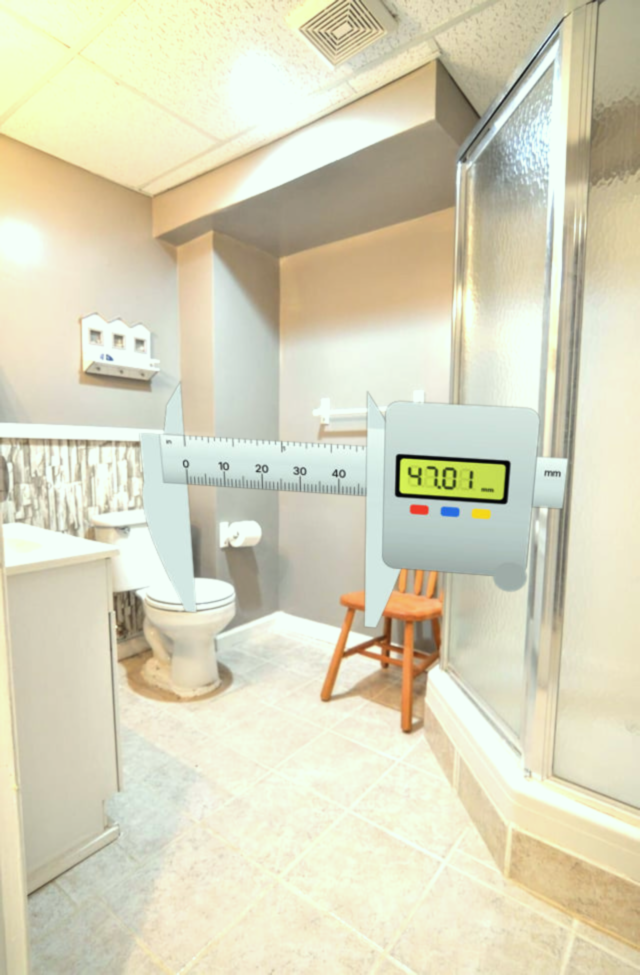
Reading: {"value": 47.01, "unit": "mm"}
